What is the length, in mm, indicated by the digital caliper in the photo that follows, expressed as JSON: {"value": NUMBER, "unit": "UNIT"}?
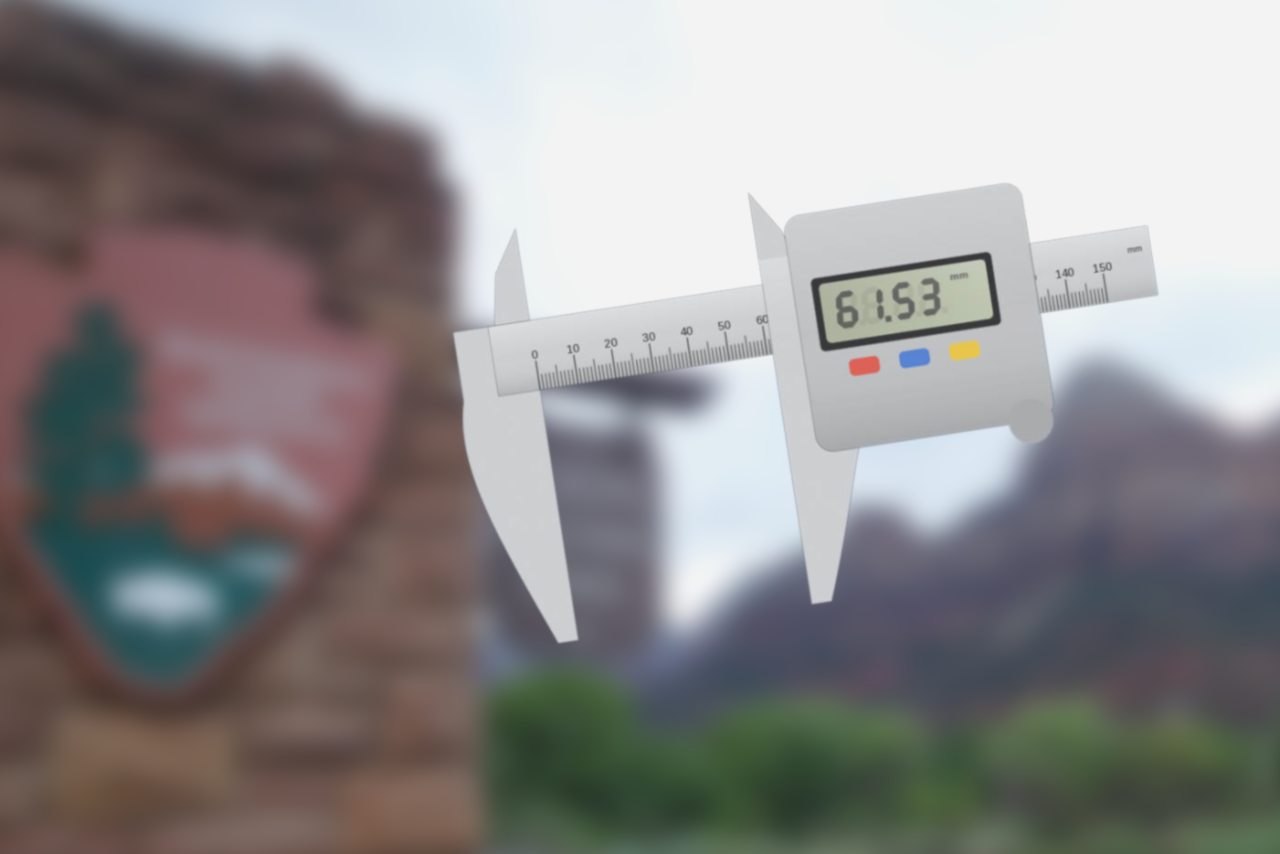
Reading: {"value": 61.53, "unit": "mm"}
